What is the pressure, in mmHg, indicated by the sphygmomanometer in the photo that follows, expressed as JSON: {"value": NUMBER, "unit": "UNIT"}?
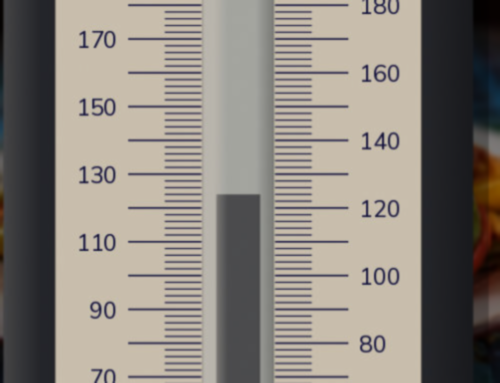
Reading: {"value": 124, "unit": "mmHg"}
